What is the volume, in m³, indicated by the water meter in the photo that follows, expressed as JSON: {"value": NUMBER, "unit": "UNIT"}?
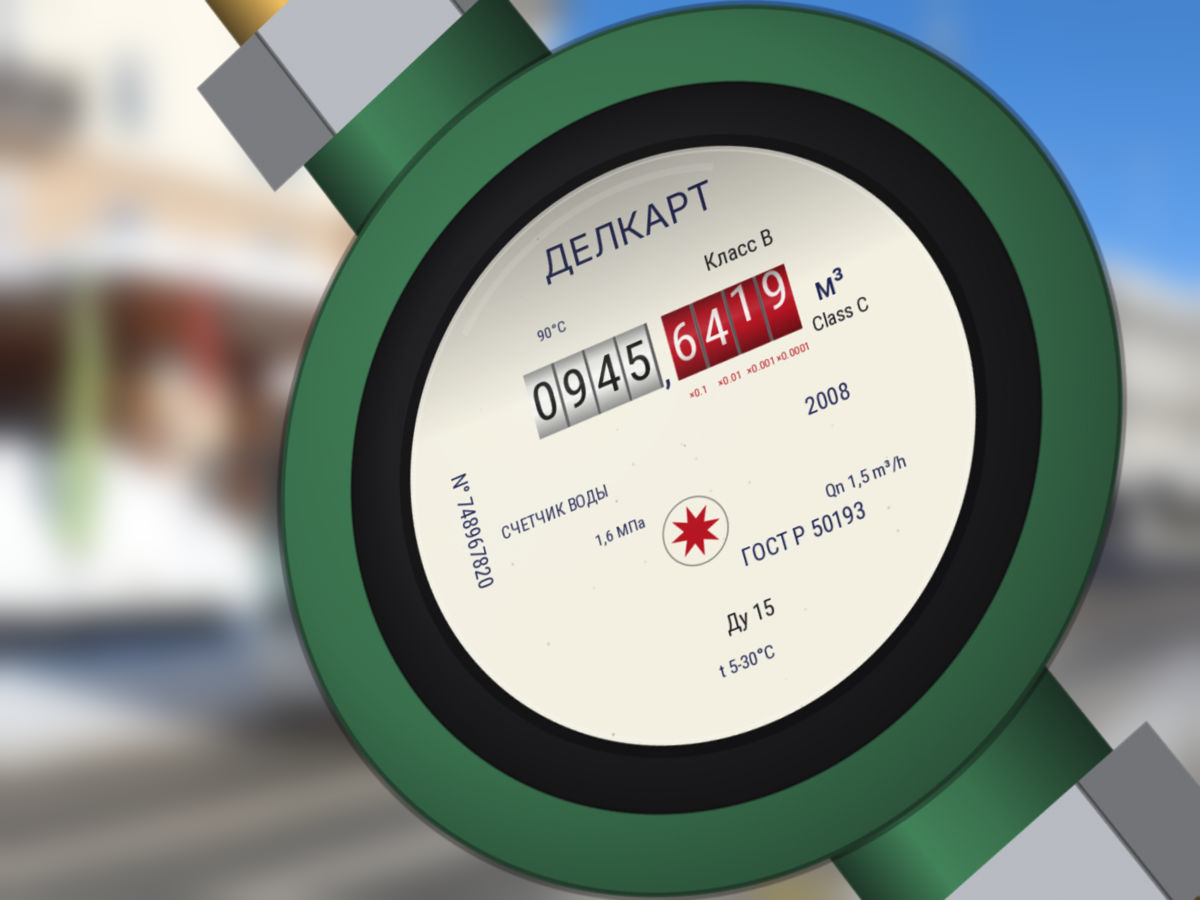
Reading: {"value": 945.6419, "unit": "m³"}
